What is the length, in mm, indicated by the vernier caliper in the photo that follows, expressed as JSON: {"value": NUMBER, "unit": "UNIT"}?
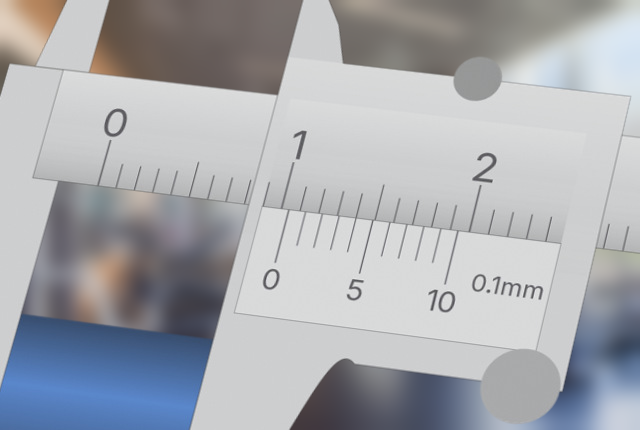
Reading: {"value": 10.4, "unit": "mm"}
